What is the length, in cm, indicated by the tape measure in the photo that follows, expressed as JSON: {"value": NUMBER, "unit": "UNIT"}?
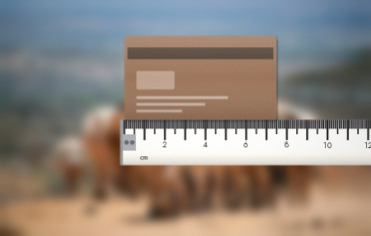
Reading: {"value": 7.5, "unit": "cm"}
